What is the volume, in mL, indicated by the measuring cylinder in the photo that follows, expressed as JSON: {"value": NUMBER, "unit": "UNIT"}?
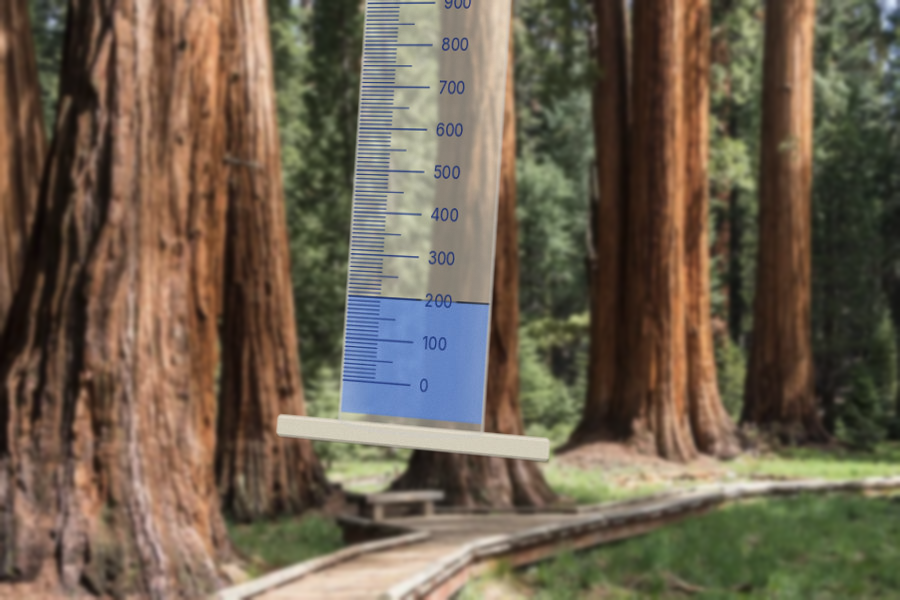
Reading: {"value": 200, "unit": "mL"}
